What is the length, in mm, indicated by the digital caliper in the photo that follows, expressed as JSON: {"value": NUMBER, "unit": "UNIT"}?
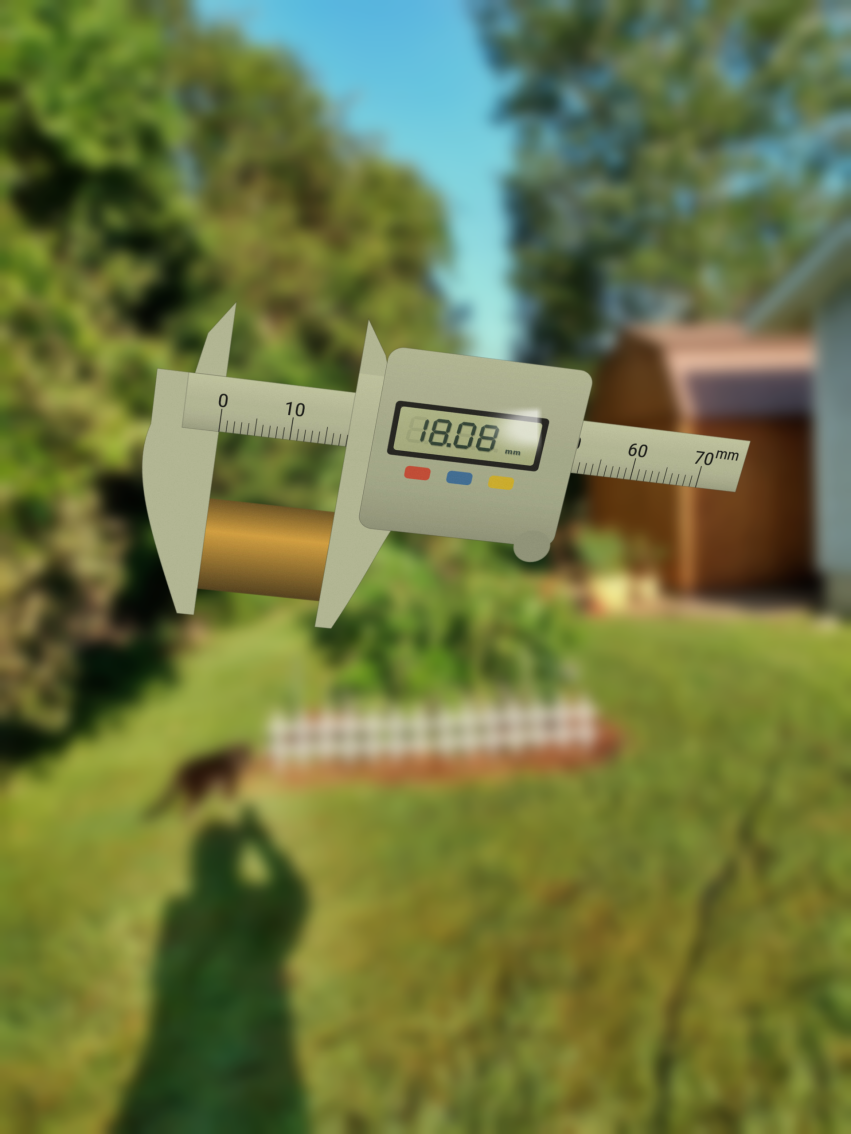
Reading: {"value": 18.08, "unit": "mm"}
